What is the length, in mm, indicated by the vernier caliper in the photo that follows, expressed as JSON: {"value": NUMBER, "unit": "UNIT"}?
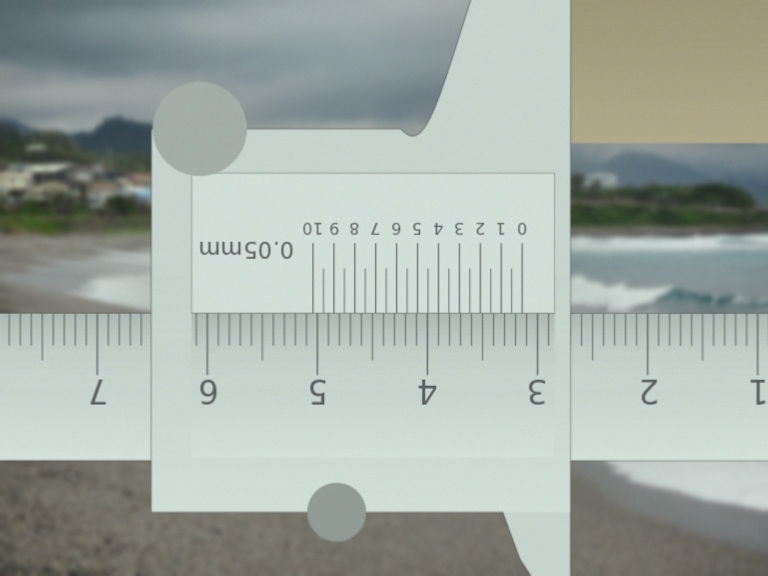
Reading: {"value": 31.4, "unit": "mm"}
